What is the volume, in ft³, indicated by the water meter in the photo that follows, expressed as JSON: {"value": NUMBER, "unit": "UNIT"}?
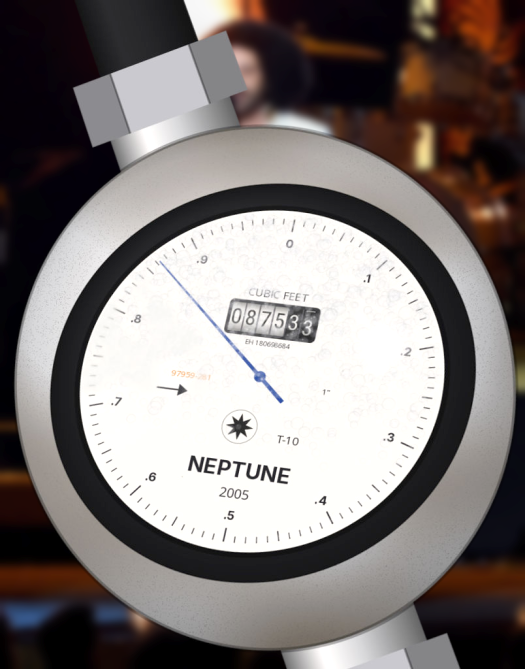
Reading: {"value": 87532.86, "unit": "ft³"}
